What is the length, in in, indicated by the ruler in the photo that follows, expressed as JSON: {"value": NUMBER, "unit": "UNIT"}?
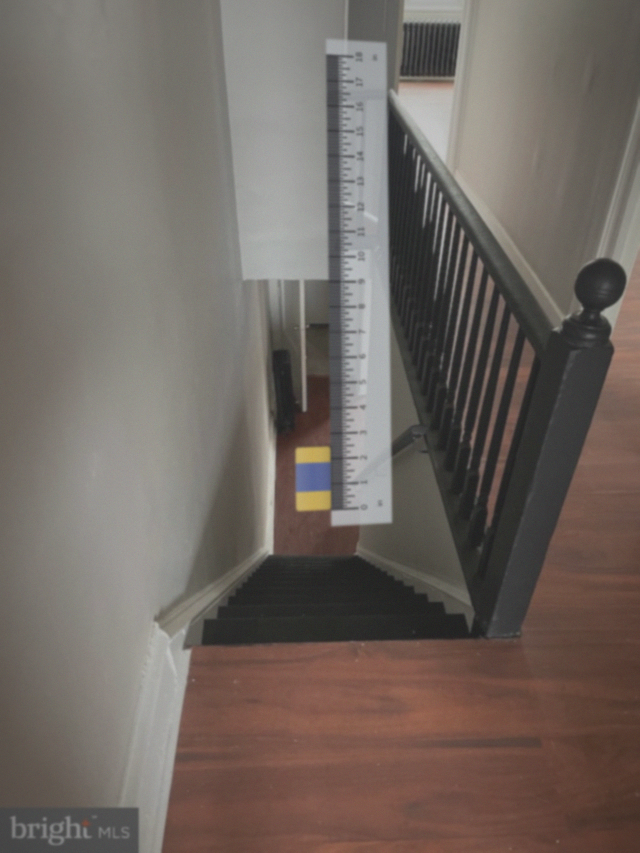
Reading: {"value": 2.5, "unit": "in"}
